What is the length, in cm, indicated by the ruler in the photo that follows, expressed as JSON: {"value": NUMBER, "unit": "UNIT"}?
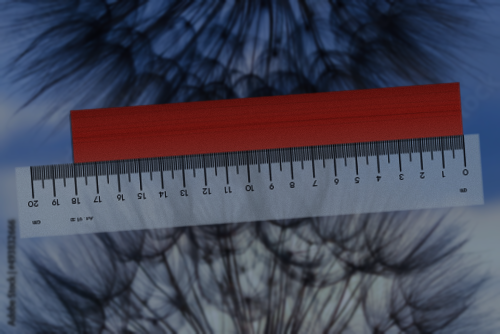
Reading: {"value": 18, "unit": "cm"}
